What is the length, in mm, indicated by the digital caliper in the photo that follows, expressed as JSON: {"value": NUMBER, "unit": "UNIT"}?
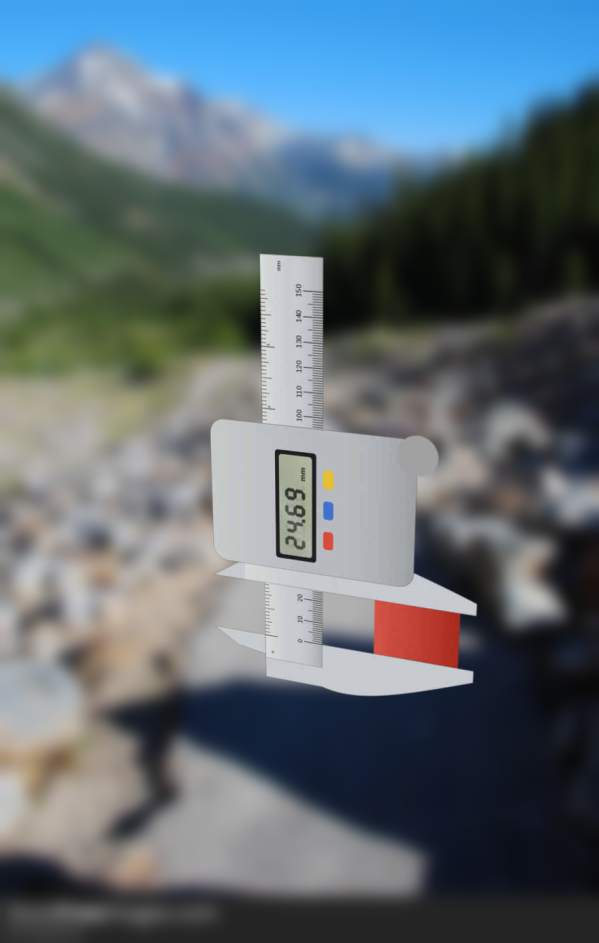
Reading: {"value": 24.69, "unit": "mm"}
